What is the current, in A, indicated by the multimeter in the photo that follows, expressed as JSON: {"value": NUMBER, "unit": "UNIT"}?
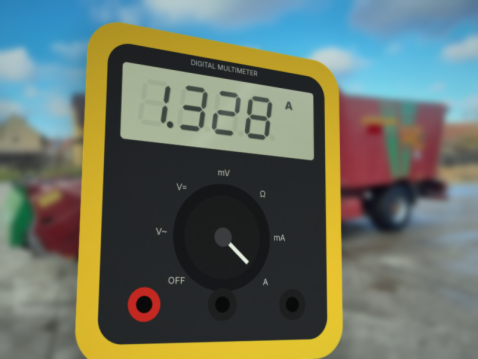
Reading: {"value": 1.328, "unit": "A"}
